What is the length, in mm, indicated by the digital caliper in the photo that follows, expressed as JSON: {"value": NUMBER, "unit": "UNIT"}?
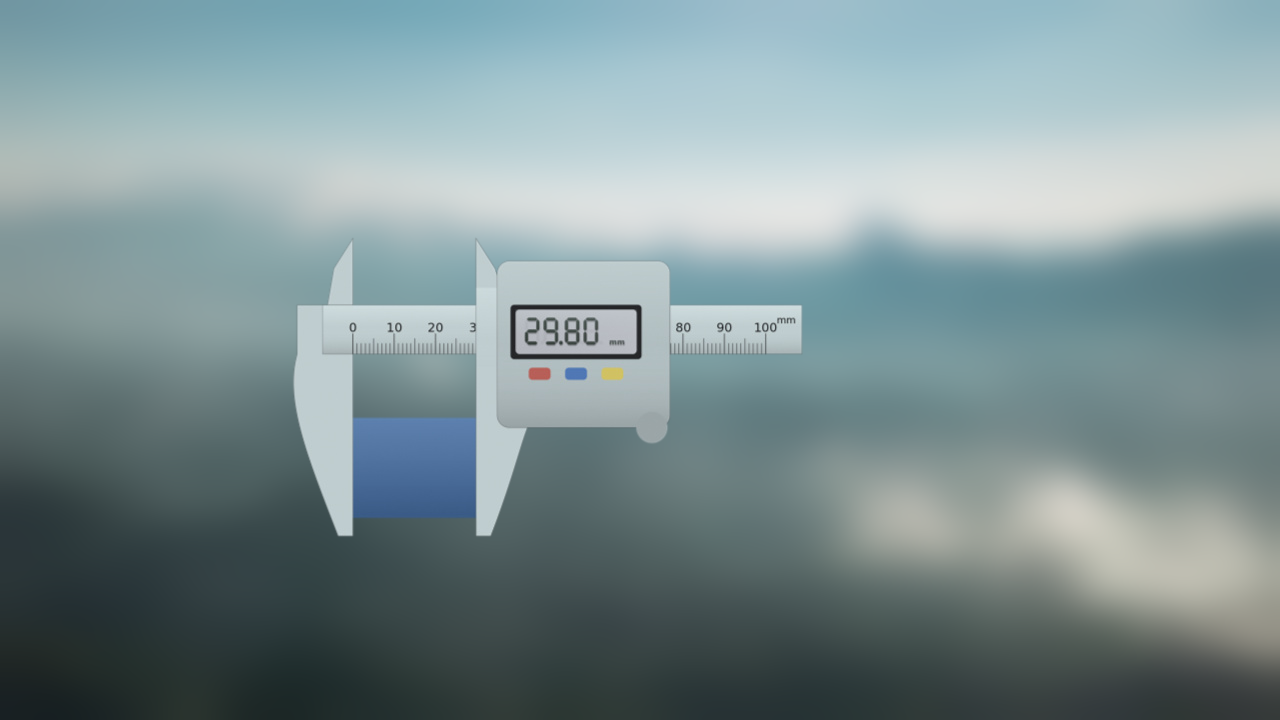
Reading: {"value": 29.80, "unit": "mm"}
